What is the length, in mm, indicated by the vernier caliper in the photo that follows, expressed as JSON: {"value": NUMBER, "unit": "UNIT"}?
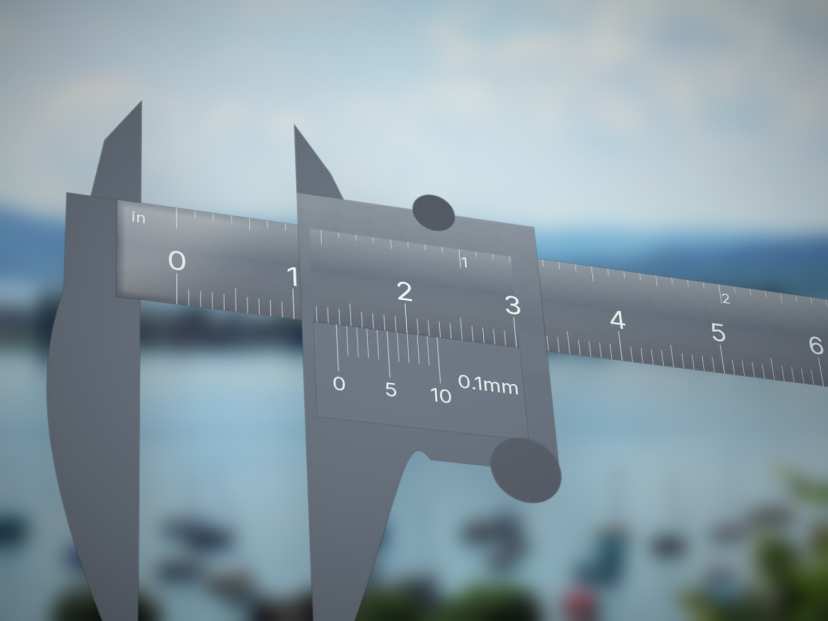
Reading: {"value": 13.7, "unit": "mm"}
